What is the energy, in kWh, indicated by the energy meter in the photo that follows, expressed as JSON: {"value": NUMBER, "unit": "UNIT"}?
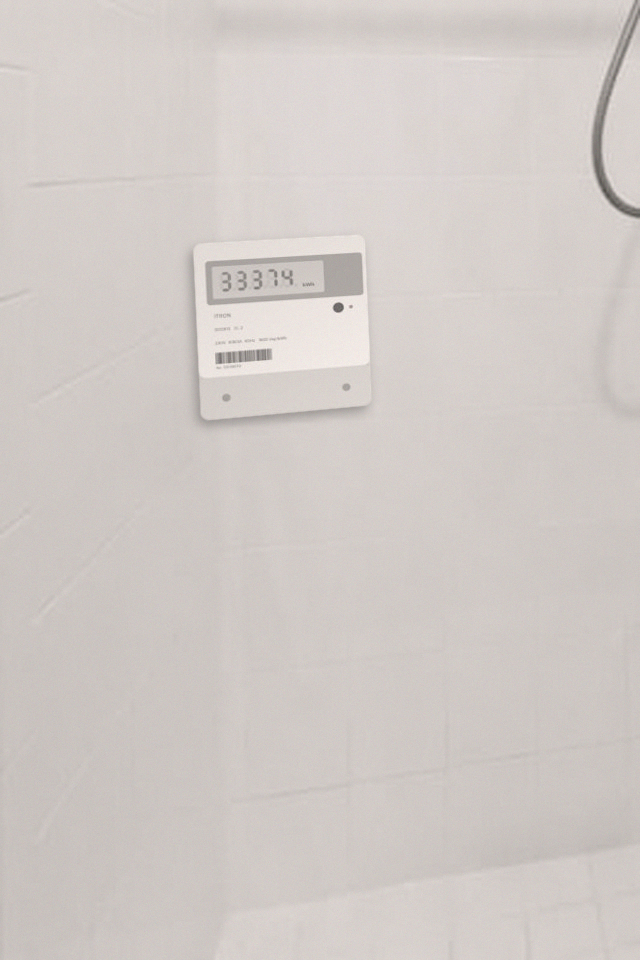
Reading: {"value": 33374, "unit": "kWh"}
